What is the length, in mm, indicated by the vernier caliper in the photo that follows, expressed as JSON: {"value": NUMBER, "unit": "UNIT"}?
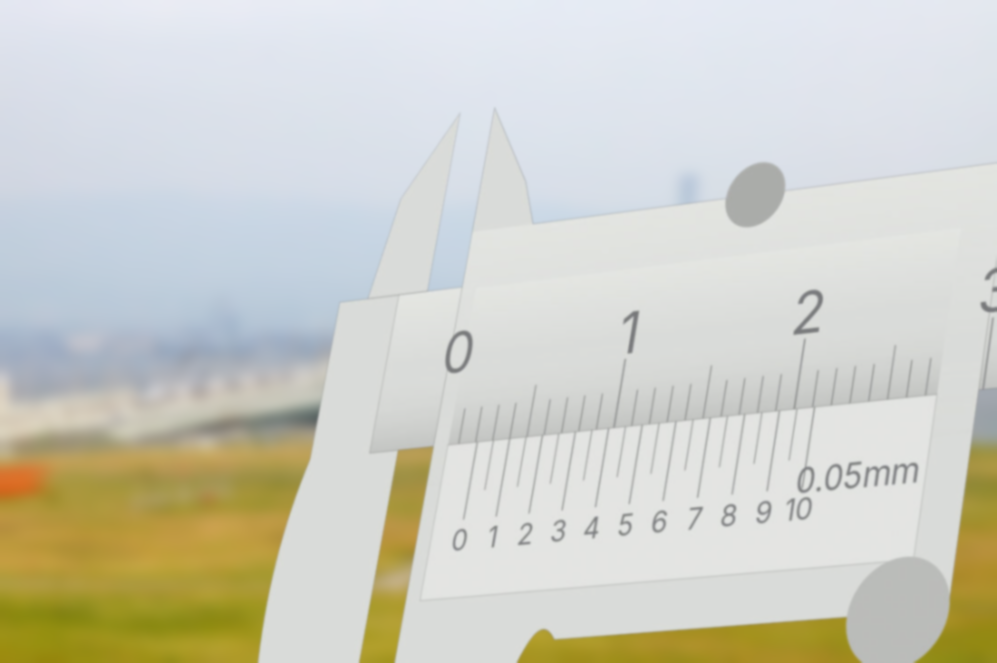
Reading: {"value": 2.1, "unit": "mm"}
